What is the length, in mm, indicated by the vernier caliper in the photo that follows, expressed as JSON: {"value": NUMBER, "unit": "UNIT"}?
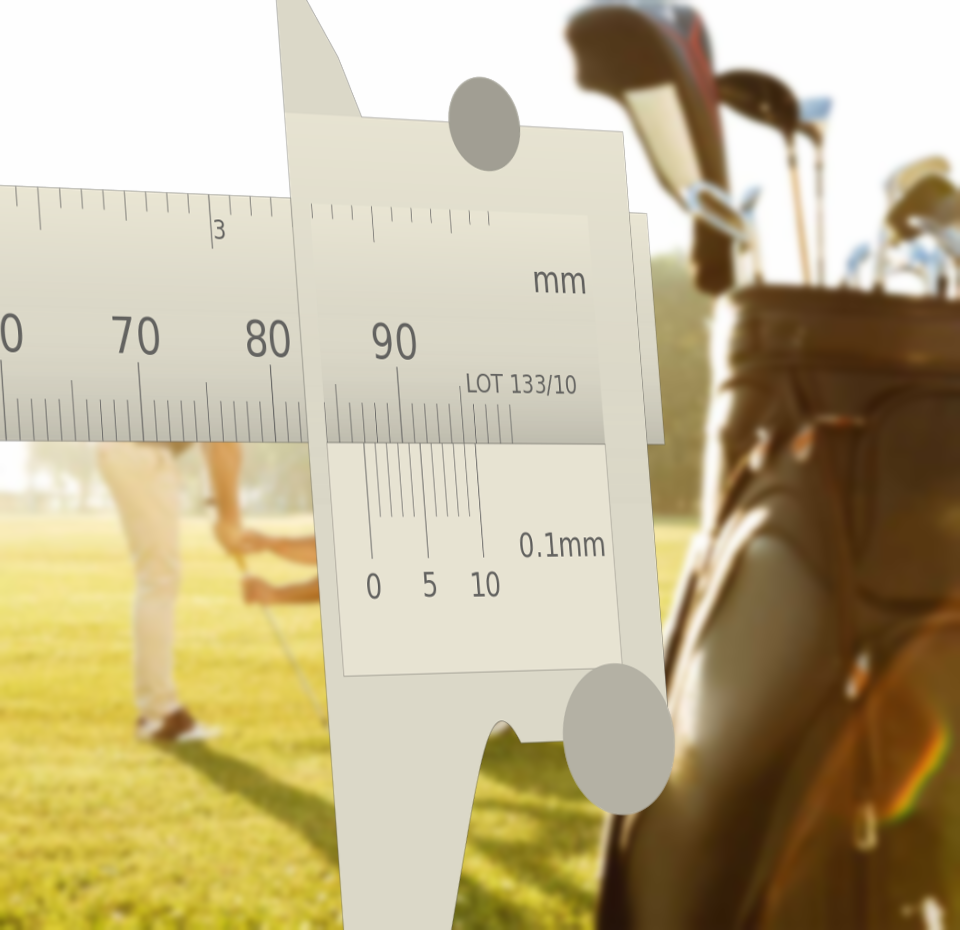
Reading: {"value": 86.9, "unit": "mm"}
